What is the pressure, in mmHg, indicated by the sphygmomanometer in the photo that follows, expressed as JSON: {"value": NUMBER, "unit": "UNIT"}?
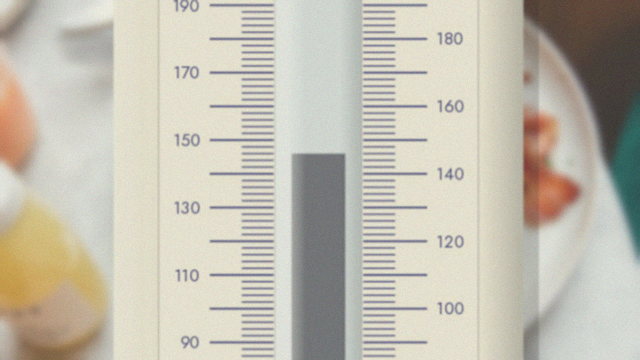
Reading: {"value": 146, "unit": "mmHg"}
